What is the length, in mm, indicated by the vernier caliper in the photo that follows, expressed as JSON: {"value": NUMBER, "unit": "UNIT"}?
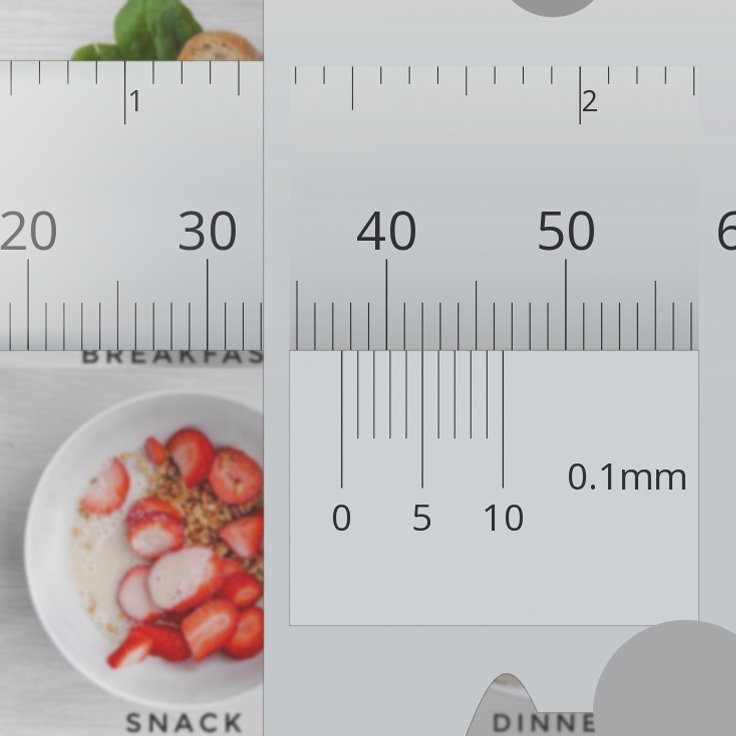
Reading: {"value": 37.5, "unit": "mm"}
